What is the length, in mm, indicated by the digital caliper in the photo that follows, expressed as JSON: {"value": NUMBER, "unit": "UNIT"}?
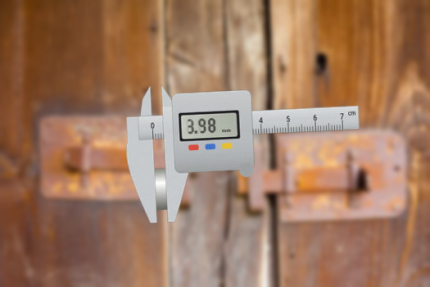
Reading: {"value": 3.98, "unit": "mm"}
